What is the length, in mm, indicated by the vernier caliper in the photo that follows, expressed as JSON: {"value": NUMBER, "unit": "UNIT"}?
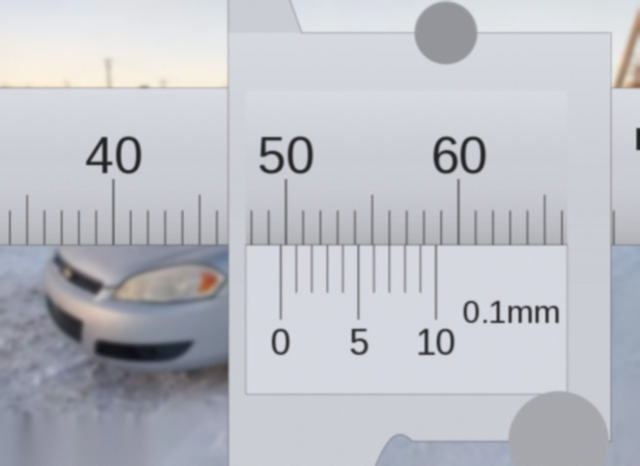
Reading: {"value": 49.7, "unit": "mm"}
